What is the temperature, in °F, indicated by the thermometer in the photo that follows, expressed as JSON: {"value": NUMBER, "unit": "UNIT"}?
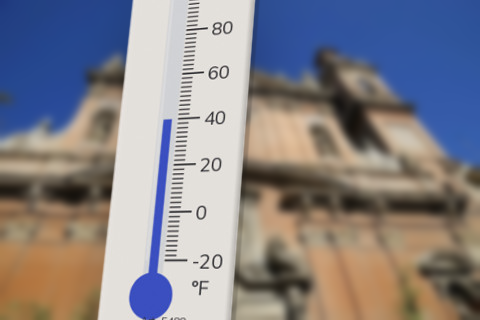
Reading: {"value": 40, "unit": "°F"}
